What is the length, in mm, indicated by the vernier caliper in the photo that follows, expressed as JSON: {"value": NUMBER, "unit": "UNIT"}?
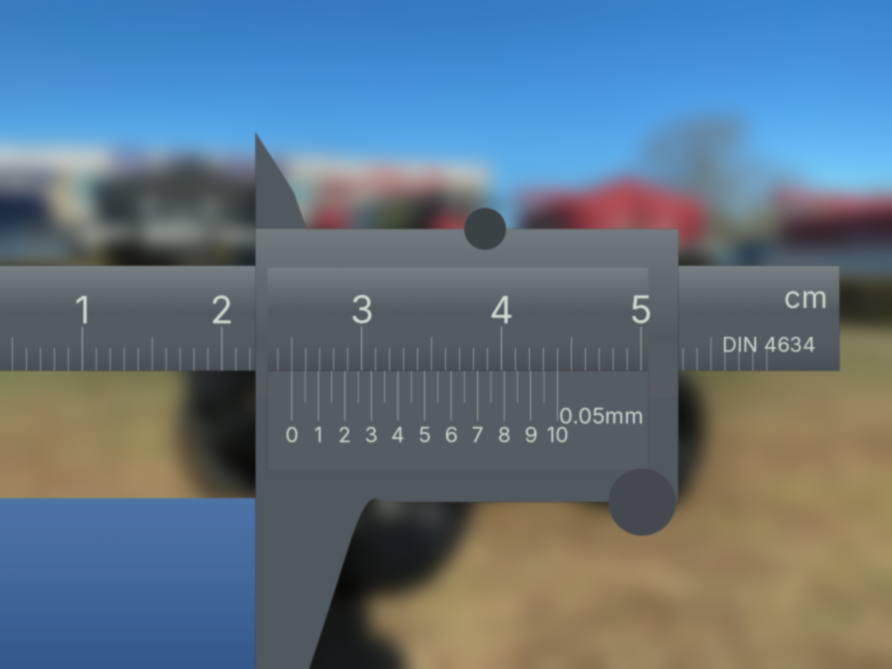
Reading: {"value": 25.0, "unit": "mm"}
